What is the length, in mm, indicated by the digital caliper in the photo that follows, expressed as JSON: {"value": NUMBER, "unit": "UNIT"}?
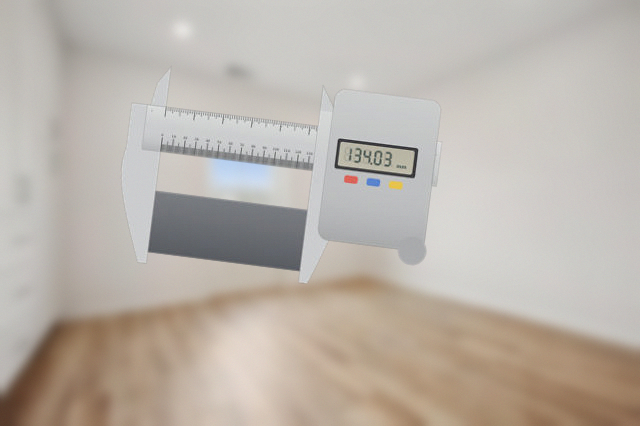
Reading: {"value": 134.03, "unit": "mm"}
